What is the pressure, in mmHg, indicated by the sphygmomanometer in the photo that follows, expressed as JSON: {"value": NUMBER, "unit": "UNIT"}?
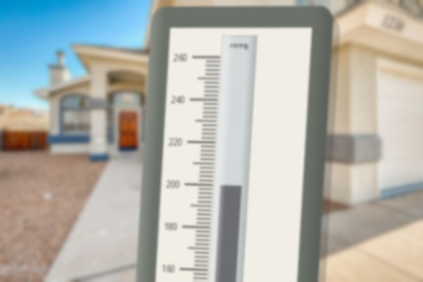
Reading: {"value": 200, "unit": "mmHg"}
